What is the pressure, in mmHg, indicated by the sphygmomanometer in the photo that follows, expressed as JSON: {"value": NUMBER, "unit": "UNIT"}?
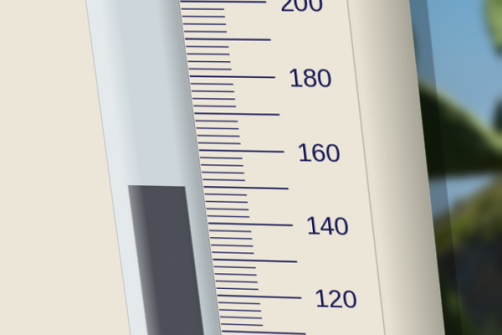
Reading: {"value": 150, "unit": "mmHg"}
